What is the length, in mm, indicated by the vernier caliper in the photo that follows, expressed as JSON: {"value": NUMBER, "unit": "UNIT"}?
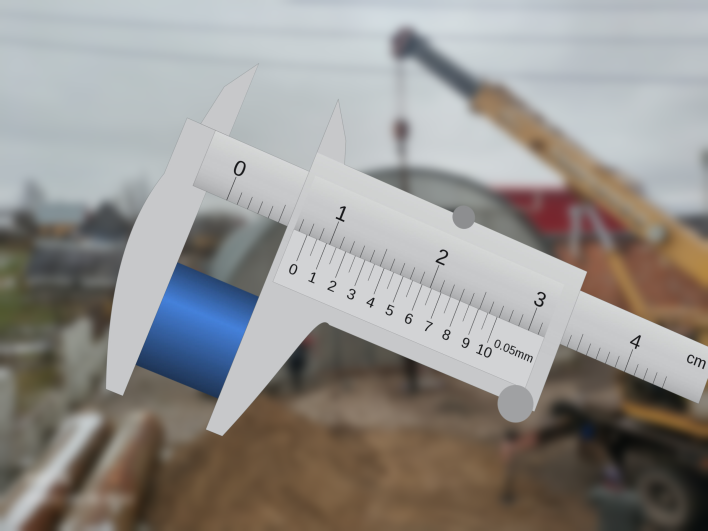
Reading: {"value": 7.8, "unit": "mm"}
